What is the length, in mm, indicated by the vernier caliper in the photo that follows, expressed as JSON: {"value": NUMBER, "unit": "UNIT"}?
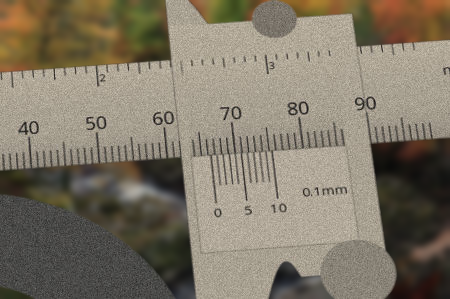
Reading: {"value": 66.4, "unit": "mm"}
